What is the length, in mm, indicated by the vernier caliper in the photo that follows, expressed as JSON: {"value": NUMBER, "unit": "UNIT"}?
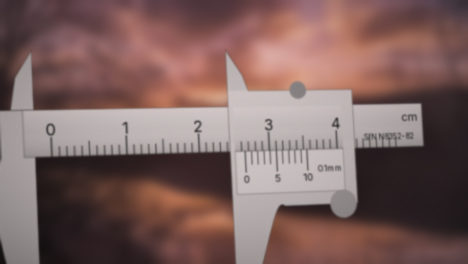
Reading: {"value": 26.5, "unit": "mm"}
